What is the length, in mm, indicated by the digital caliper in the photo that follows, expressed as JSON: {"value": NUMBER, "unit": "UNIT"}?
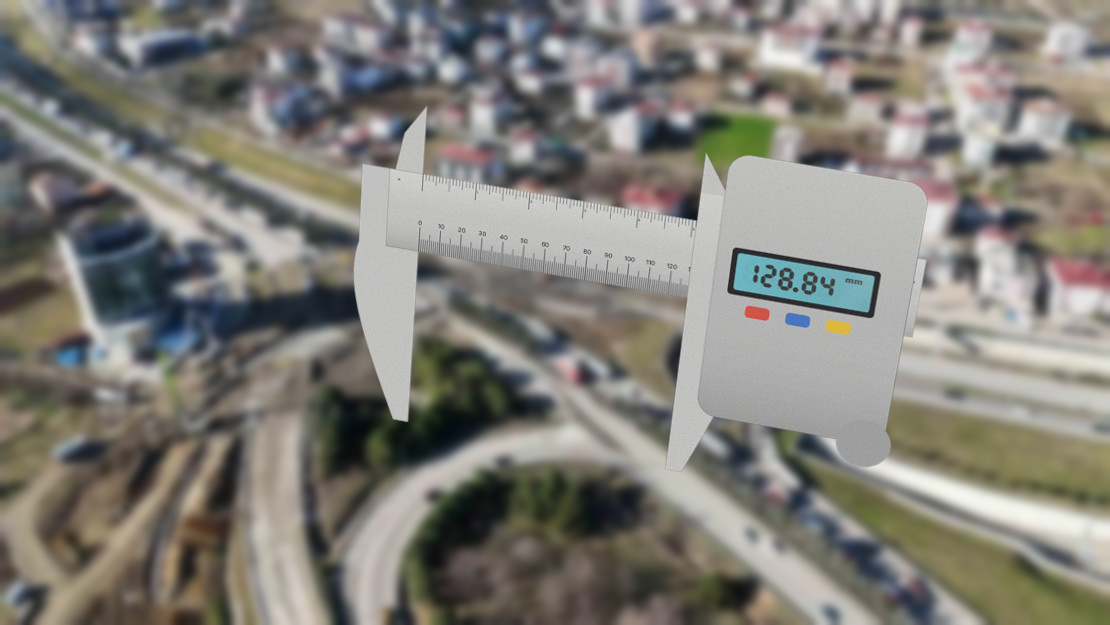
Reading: {"value": 128.84, "unit": "mm"}
